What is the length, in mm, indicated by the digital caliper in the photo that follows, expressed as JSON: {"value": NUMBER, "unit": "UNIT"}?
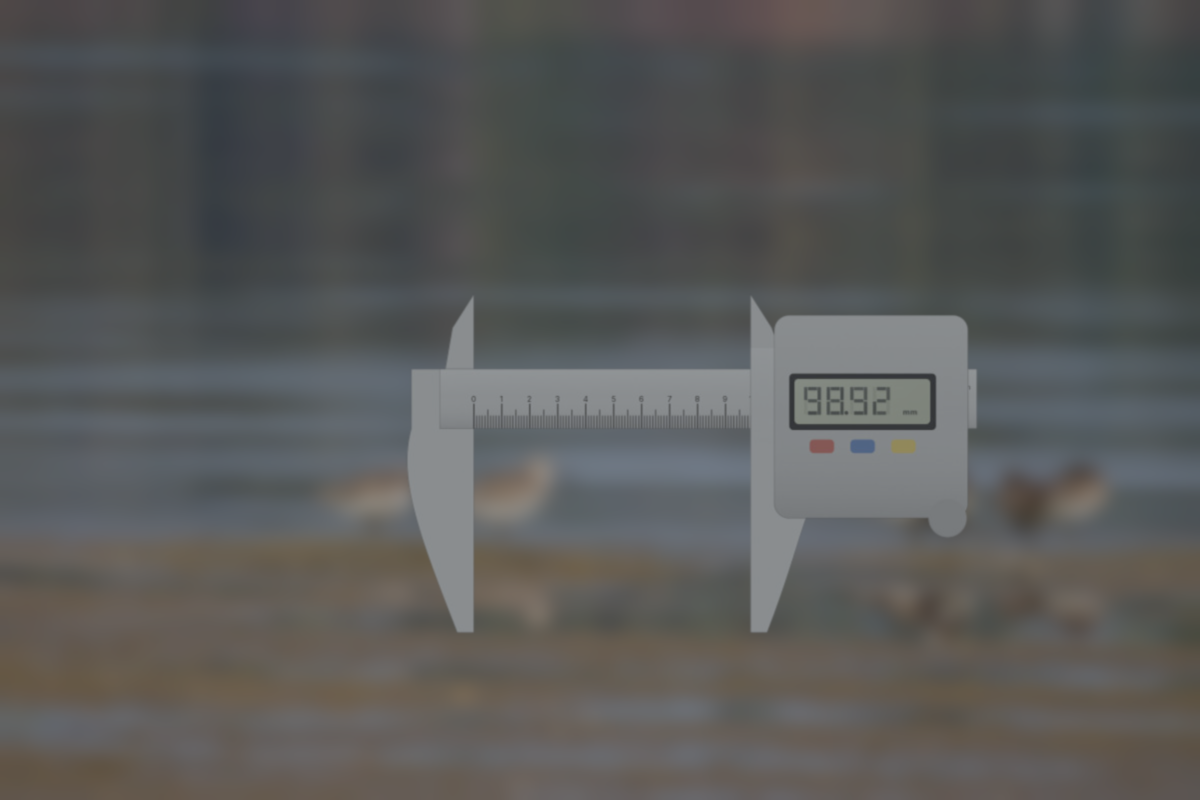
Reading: {"value": 98.92, "unit": "mm"}
